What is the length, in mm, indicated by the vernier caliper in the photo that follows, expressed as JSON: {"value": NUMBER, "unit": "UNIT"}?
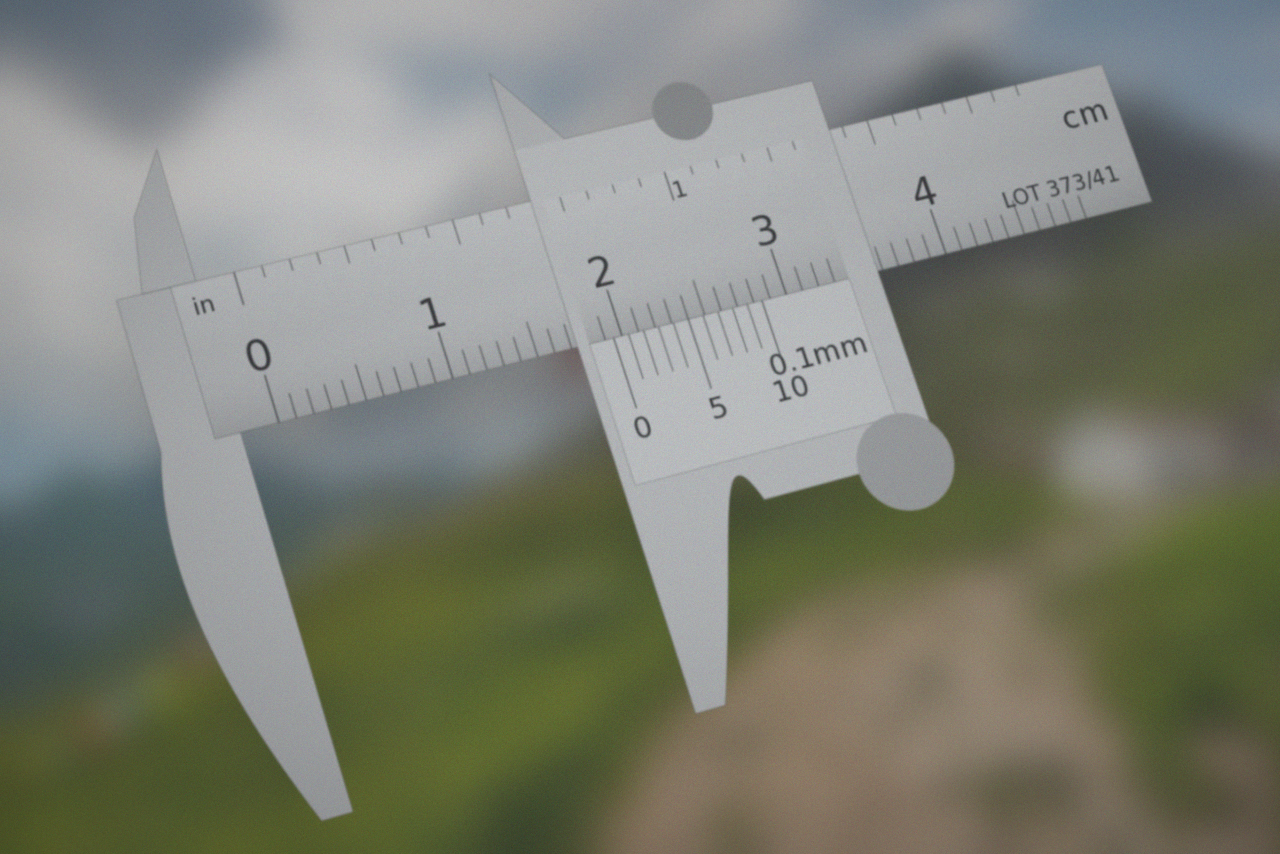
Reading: {"value": 19.5, "unit": "mm"}
